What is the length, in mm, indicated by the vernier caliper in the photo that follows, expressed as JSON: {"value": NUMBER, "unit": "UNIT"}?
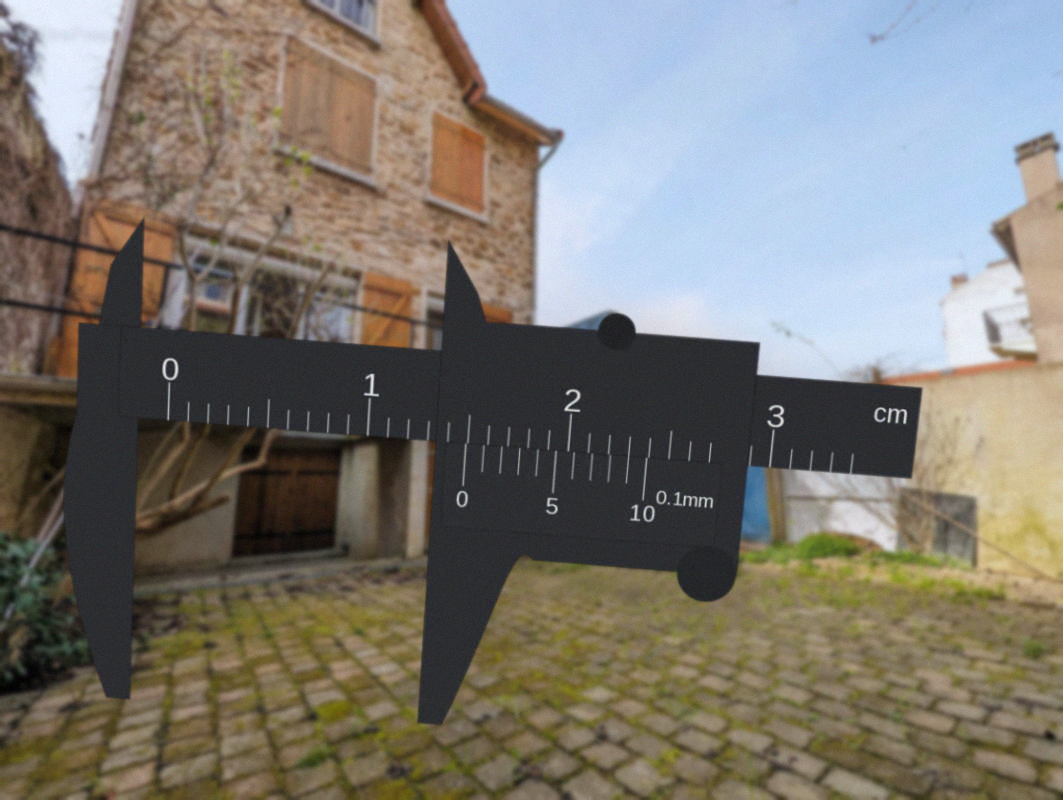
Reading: {"value": 14.9, "unit": "mm"}
